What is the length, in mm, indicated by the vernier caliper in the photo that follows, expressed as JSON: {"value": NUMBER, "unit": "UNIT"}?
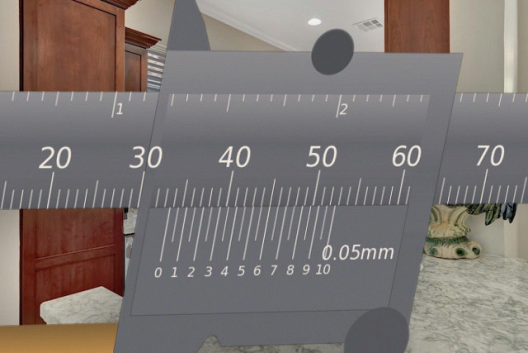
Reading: {"value": 33.6, "unit": "mm"}
